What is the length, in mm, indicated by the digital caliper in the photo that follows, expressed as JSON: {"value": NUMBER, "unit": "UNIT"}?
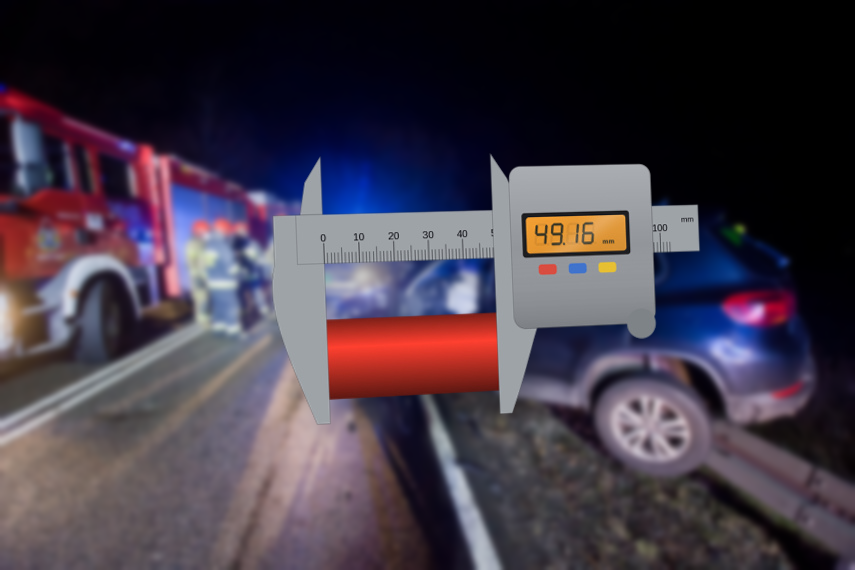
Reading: {"value": 49.16, "unit": "mm"}
